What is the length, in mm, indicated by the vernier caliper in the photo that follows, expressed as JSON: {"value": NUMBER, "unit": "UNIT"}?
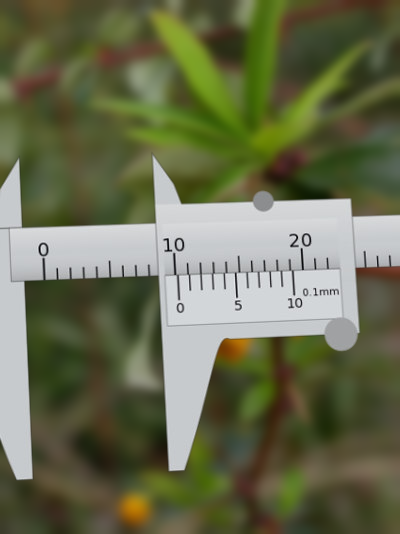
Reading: {"value": 10.2, "unit": "mm"}
